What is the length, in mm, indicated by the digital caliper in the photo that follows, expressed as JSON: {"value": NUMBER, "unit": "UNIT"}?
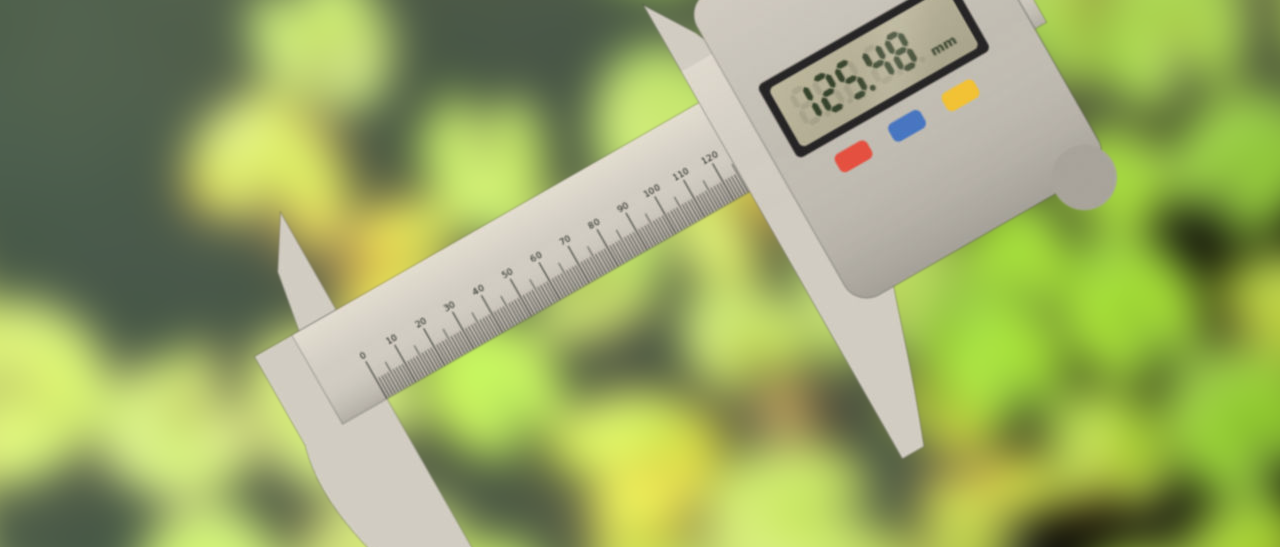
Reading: {"value": 125.48, "unit": "mm"}
